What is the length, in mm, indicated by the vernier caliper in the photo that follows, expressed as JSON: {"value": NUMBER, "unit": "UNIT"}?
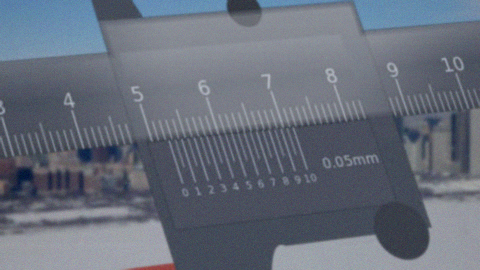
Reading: {"value": 52.5, "unit": "mm"}
